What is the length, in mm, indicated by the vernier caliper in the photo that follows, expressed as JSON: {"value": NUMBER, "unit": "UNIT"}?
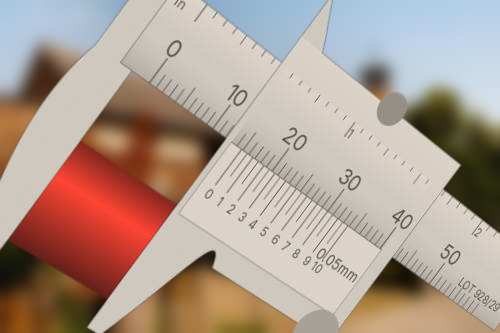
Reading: {"value": 14.8, "unit": "mm"}
